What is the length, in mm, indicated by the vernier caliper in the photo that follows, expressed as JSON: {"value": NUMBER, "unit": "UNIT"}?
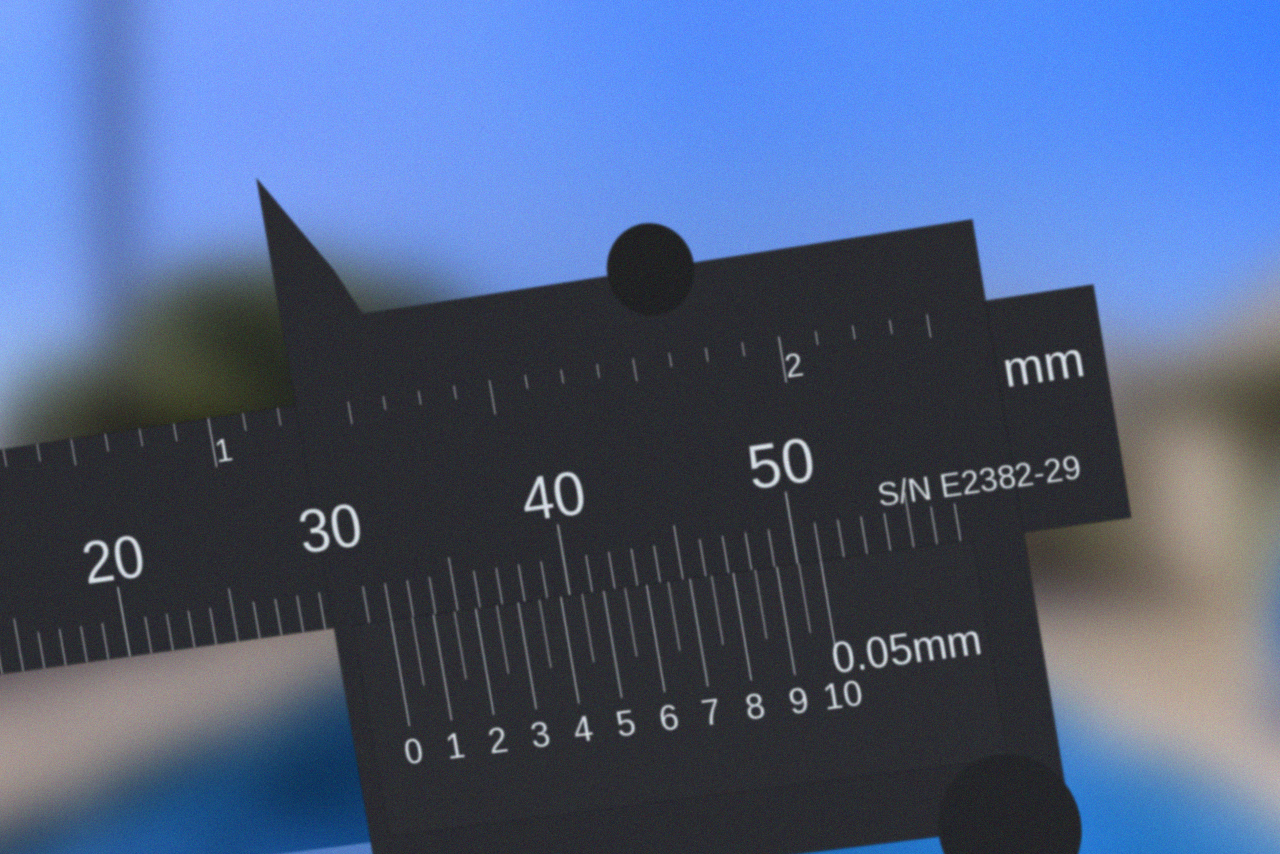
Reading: {"value": 32.0, "unit": "mm"}
